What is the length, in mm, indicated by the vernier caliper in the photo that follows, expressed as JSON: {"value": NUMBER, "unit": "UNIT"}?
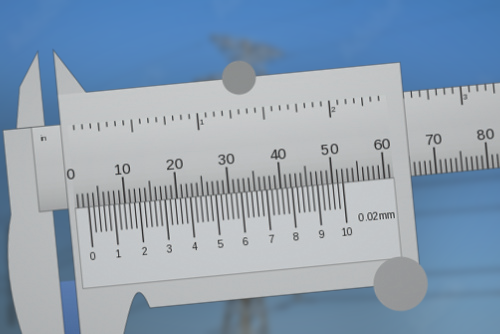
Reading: {"value": 3.0, "unit": "mm"}
